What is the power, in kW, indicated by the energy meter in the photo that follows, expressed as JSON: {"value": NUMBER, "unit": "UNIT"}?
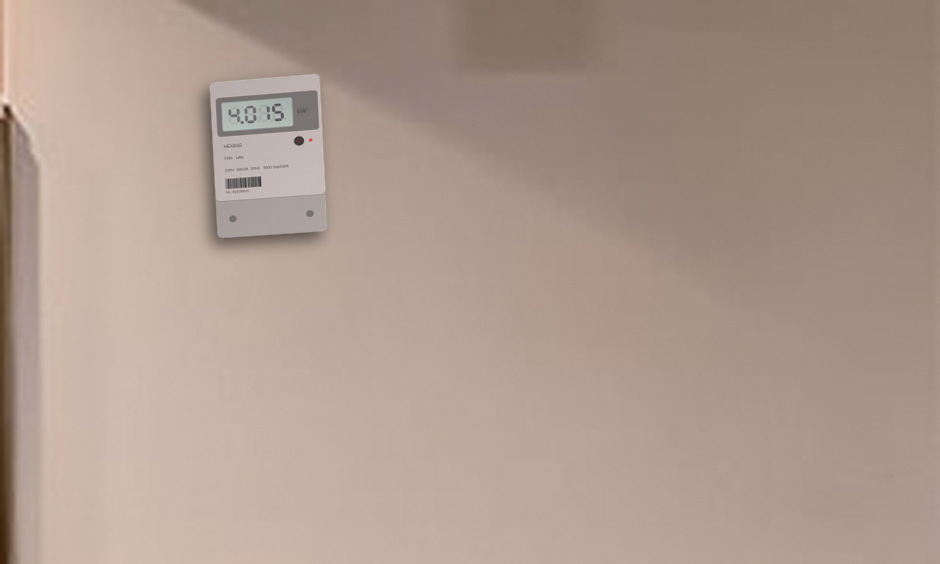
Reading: {"value": 4.015, "unit": "kW"}
